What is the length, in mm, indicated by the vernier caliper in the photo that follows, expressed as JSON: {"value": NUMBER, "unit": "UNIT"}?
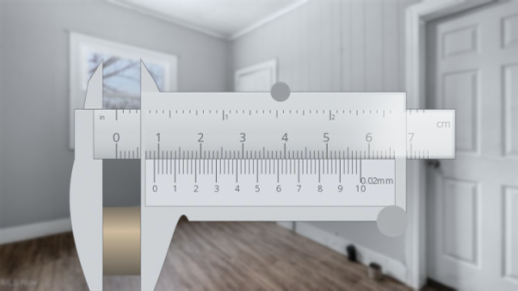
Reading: {"value": 9.0, "unit": "mm"}
